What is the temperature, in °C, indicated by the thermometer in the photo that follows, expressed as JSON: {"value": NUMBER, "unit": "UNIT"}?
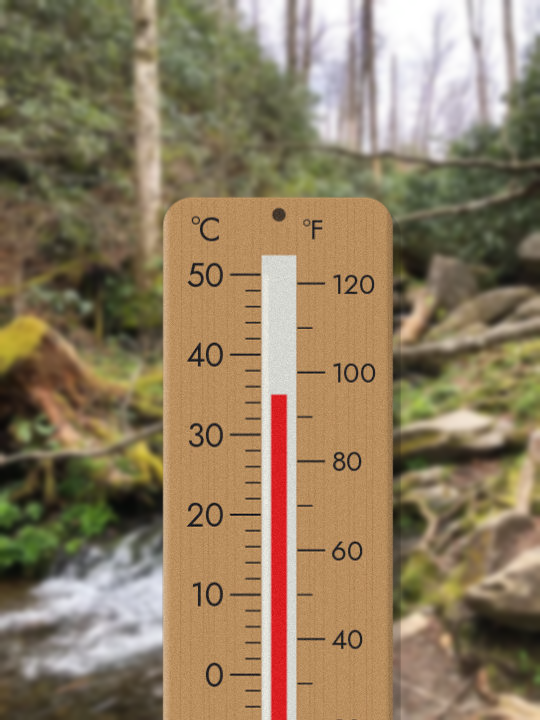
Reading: {"value": 35, "unit": "°C"}
